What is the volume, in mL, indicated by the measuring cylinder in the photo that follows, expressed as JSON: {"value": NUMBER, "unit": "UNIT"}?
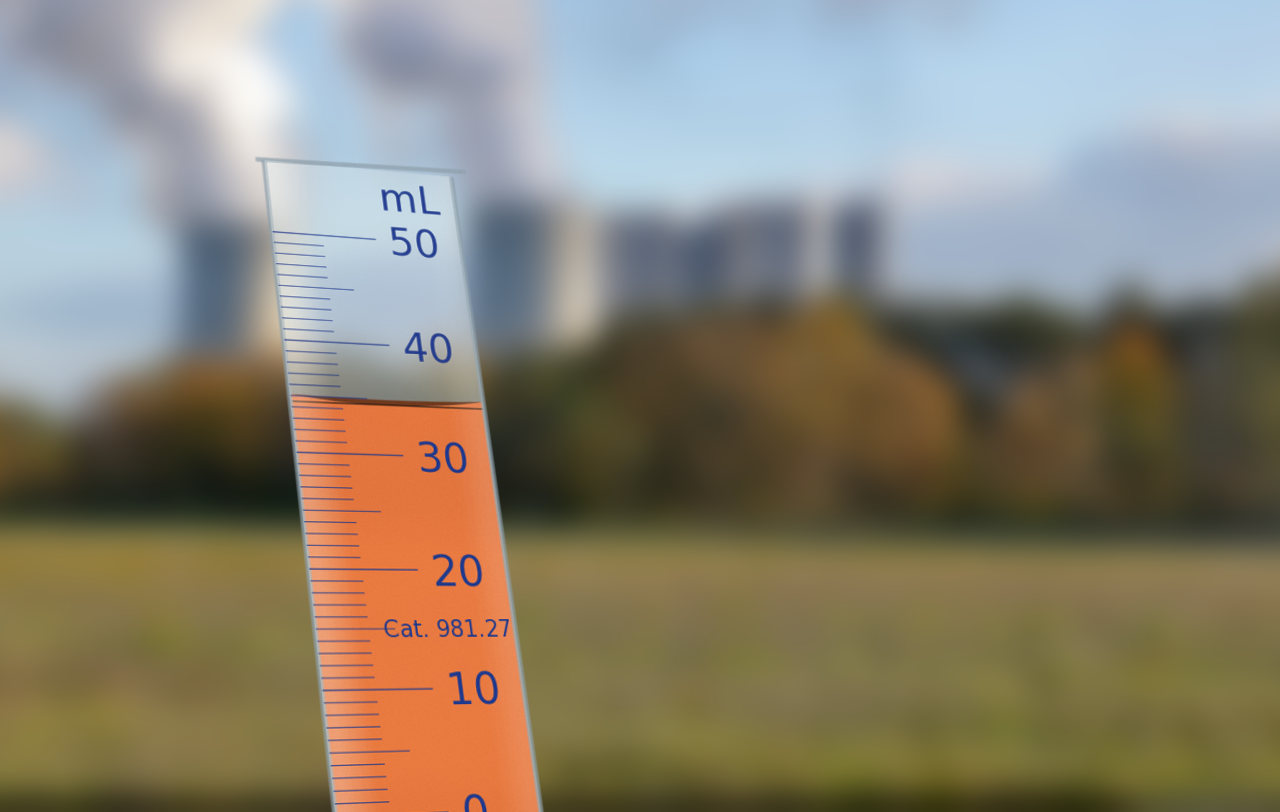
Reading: {"value": 34.5, "unit": "mL"}
